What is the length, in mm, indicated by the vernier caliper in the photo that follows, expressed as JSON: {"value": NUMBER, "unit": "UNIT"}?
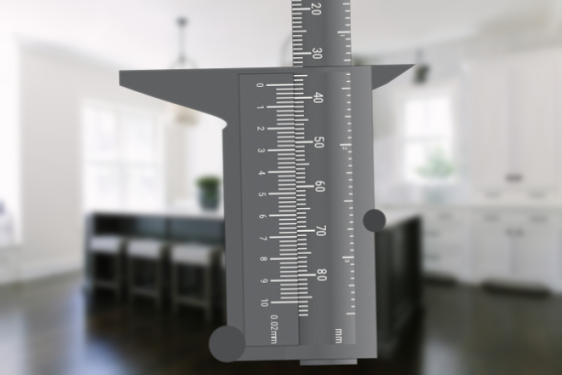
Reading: {"value": 37.0, "unit": "mm"}
